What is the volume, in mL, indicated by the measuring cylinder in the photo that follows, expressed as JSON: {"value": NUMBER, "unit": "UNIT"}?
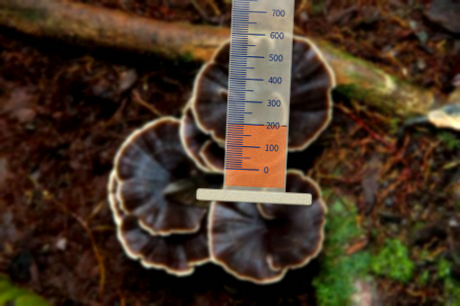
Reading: {"value": 200, "unit": "mL"}
